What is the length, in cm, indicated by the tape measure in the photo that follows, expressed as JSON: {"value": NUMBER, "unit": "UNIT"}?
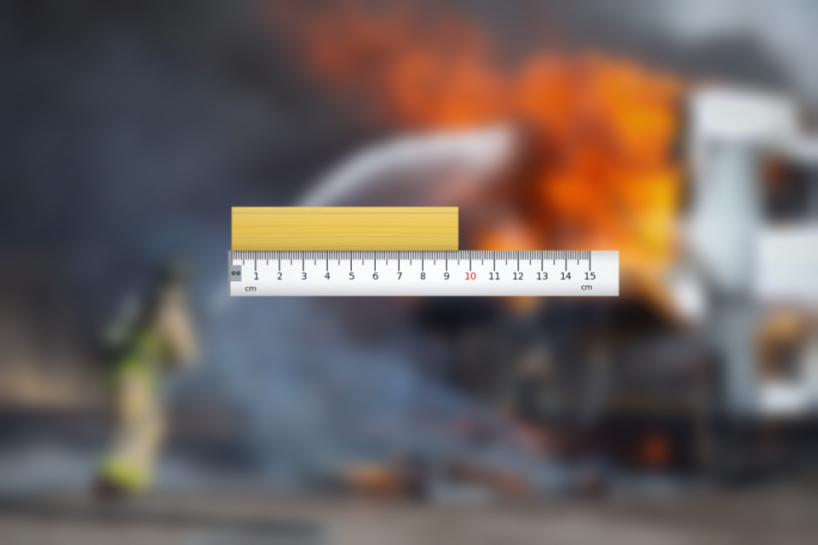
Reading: {"value": 9.5, "unit": "cm"}
